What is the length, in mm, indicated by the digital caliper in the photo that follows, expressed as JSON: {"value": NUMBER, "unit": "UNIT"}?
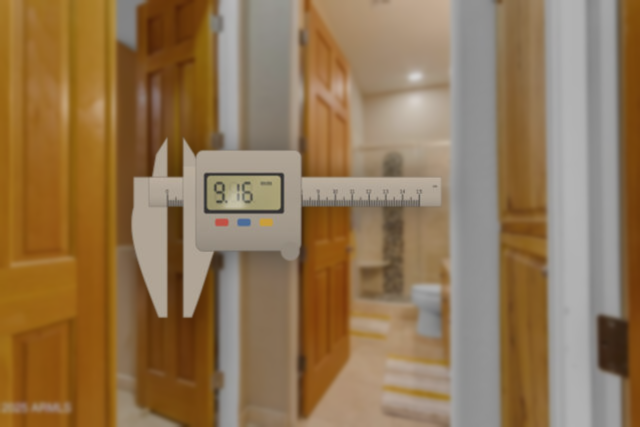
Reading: {"value": 9.16, "unit": "mm"}
